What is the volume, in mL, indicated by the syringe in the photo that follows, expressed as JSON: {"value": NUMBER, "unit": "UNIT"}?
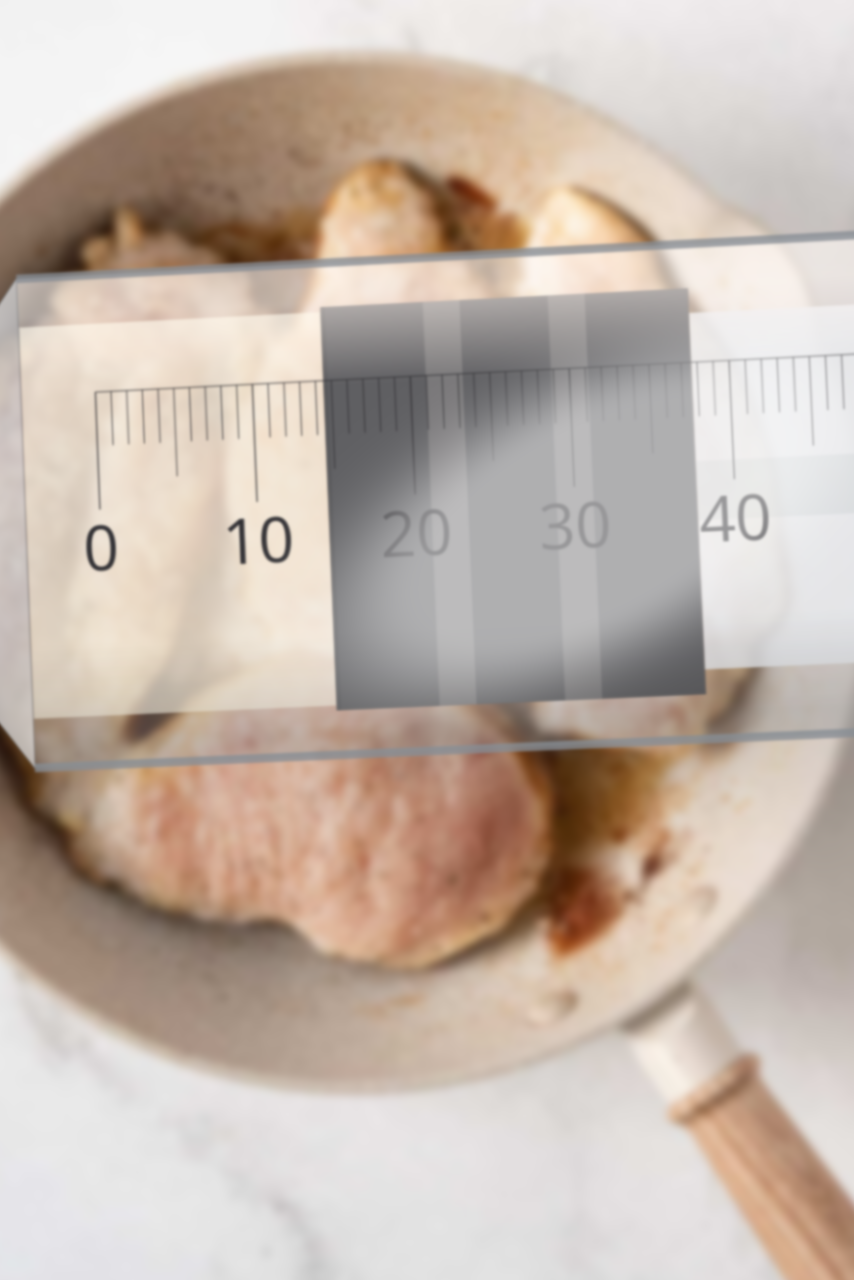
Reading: {"value": 14.5, "unit": "mL"}
